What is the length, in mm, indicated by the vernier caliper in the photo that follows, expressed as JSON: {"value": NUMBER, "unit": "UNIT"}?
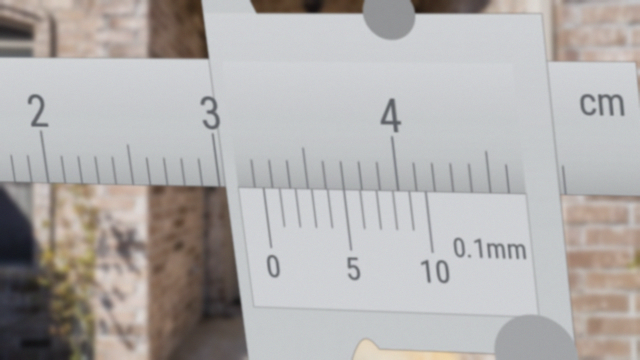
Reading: {"value": 32.5, "unit": "mm"}
